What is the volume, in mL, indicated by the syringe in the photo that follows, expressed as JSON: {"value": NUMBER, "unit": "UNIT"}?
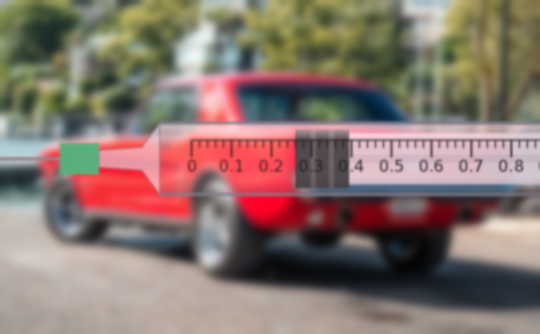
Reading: {"value": 0.26, "unit": "mL"}
